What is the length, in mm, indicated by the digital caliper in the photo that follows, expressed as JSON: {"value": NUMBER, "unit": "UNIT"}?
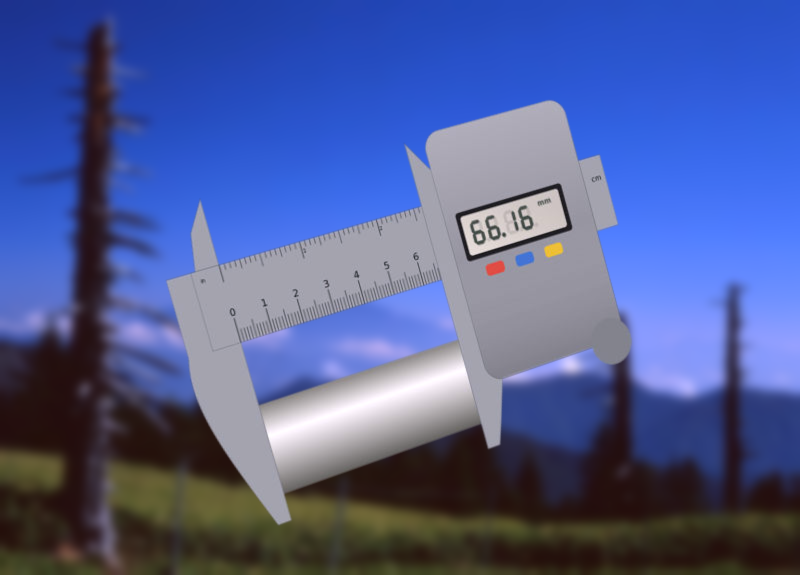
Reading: {"value": 66.16, "unit": "mm"}
